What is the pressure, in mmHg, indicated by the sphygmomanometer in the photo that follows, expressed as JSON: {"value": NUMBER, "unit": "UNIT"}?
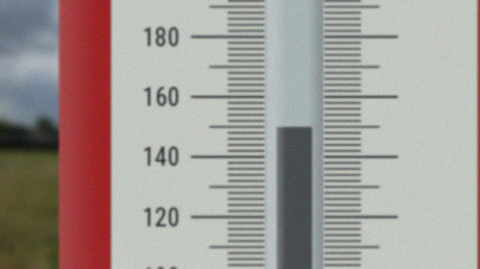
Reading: {"value": 150, "unit": "mmHg"}
